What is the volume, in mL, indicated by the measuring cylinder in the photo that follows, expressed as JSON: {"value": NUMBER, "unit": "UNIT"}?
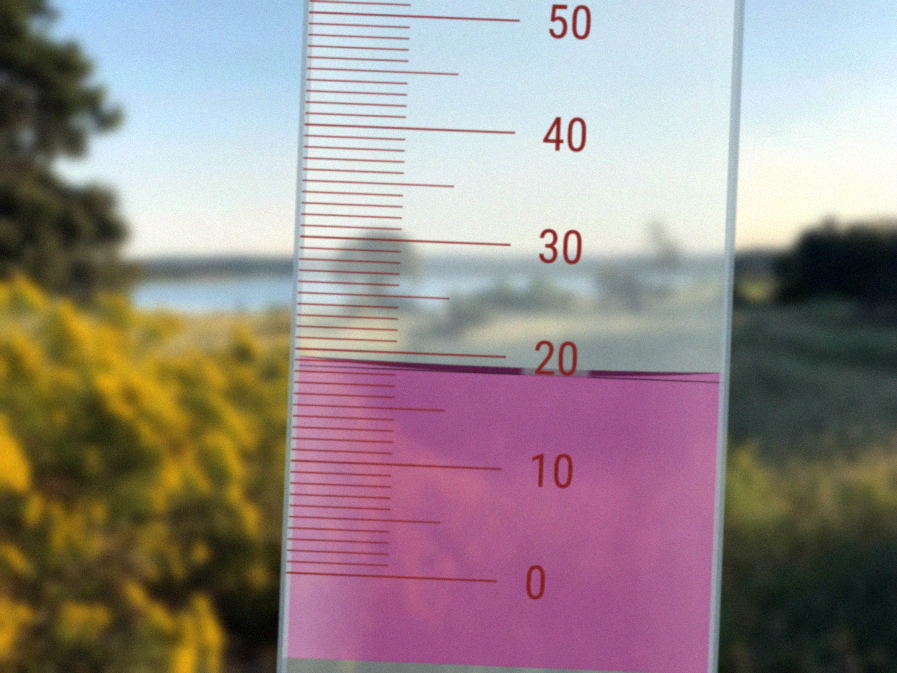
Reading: {"value": 18.5, "unit": "mL"}
